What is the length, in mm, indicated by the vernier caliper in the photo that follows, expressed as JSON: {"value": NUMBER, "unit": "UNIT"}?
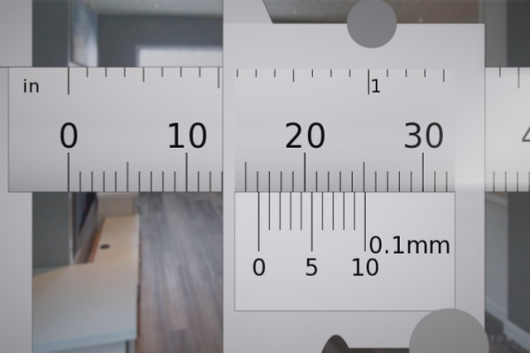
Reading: {"value": 16.1, "unit": "mm"}
